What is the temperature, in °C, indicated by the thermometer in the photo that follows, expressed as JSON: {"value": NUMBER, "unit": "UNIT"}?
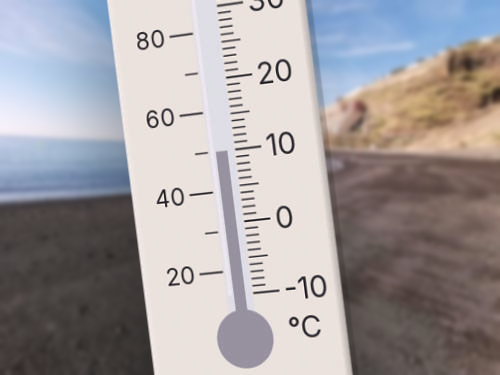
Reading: {"value": 10, "unit": "°C"}
